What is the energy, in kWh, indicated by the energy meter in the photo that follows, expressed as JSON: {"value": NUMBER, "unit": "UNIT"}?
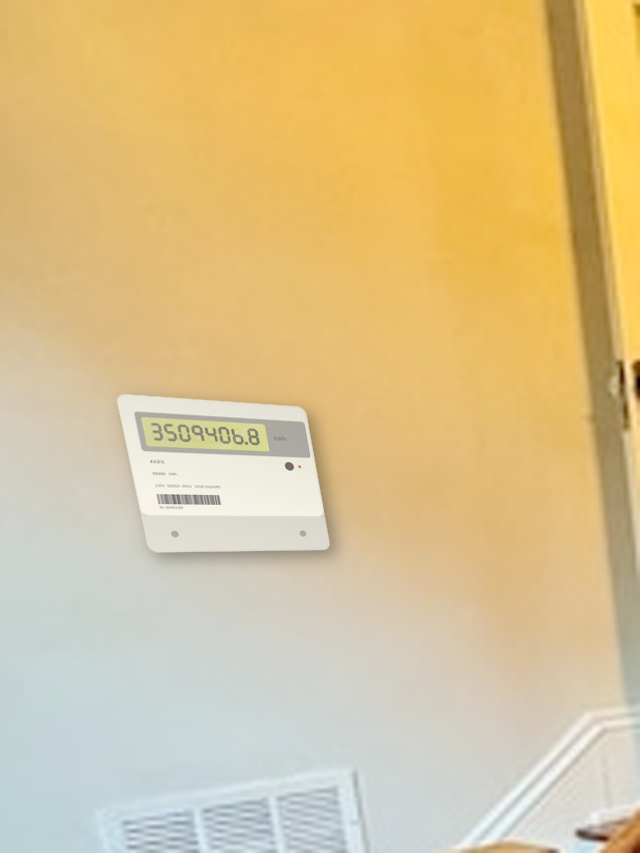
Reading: {"value": 3509406.8, "unit": "kWh"}
